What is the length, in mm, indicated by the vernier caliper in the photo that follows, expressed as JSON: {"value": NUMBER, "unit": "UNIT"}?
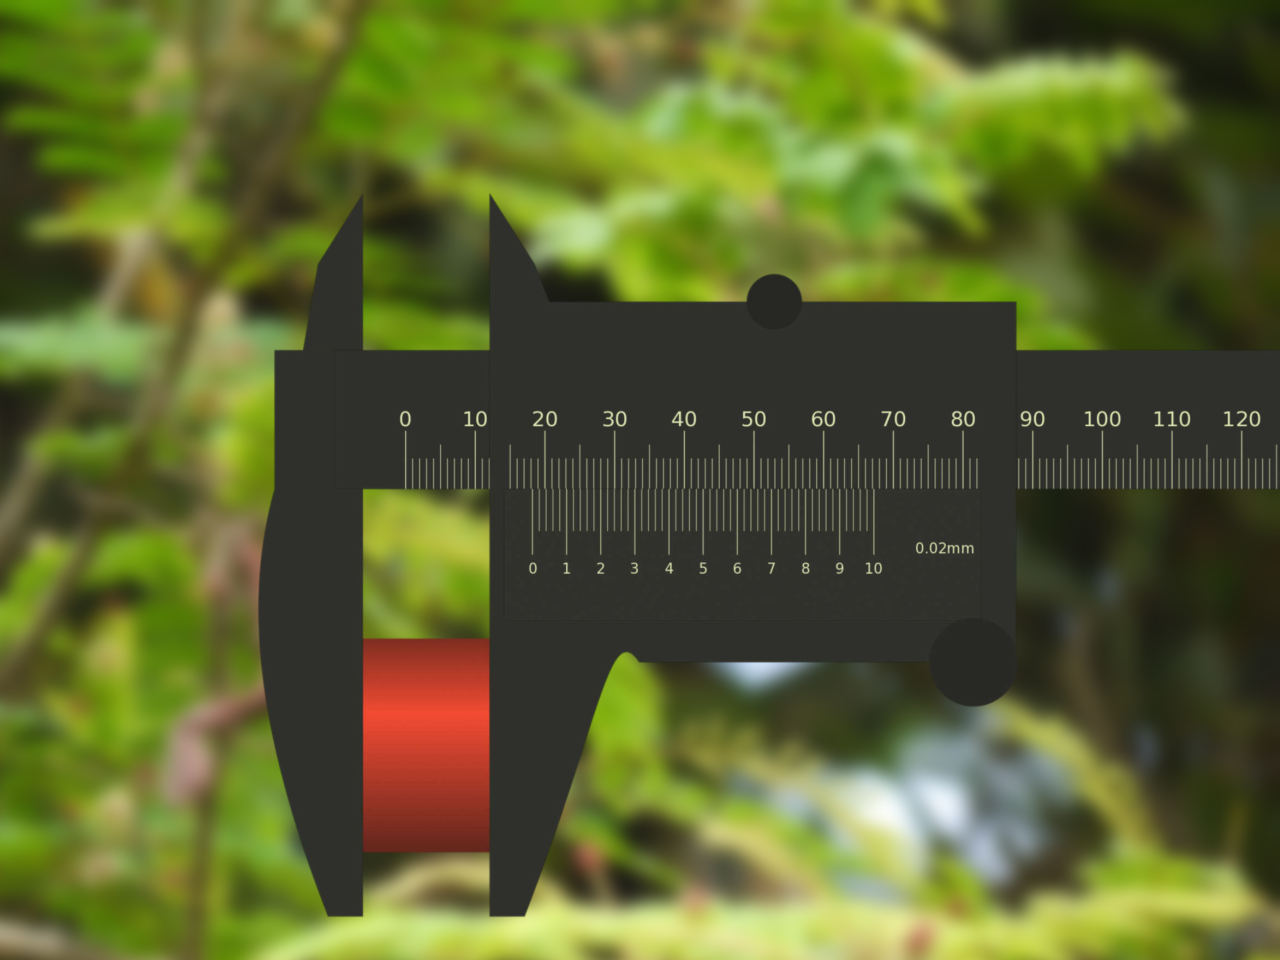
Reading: {"value": 18.2, "unit": "mm"}
